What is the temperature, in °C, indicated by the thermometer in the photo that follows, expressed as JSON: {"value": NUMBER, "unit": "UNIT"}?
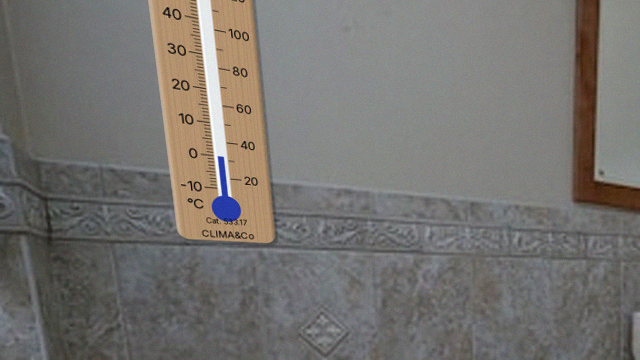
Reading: {"value": 0, "unit": "°C"}
